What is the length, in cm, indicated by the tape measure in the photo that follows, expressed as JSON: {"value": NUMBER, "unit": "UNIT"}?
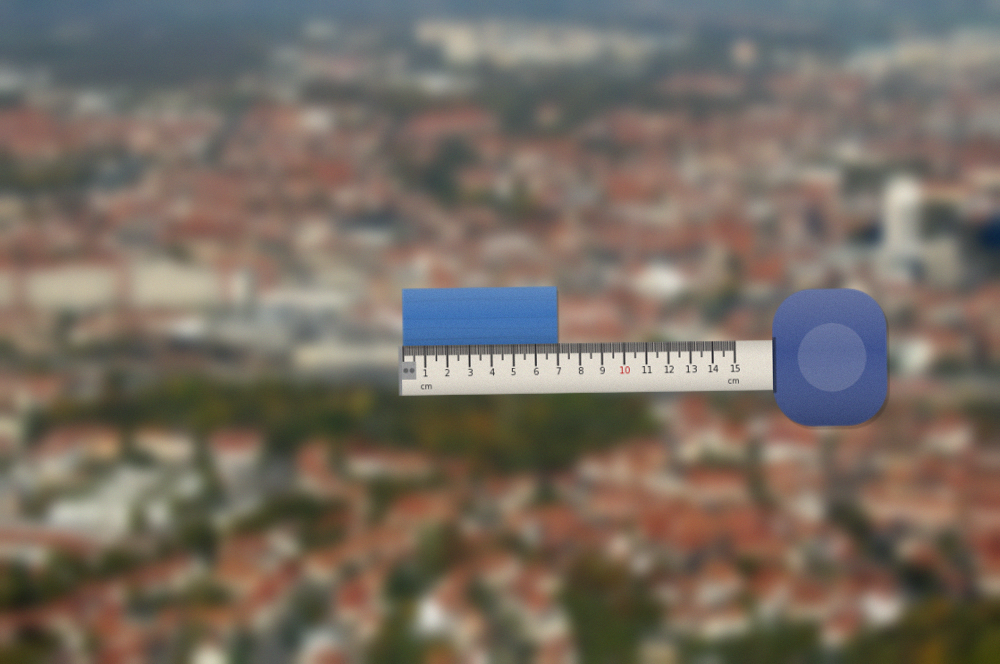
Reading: {"value": 7, "unit": "cm"}
